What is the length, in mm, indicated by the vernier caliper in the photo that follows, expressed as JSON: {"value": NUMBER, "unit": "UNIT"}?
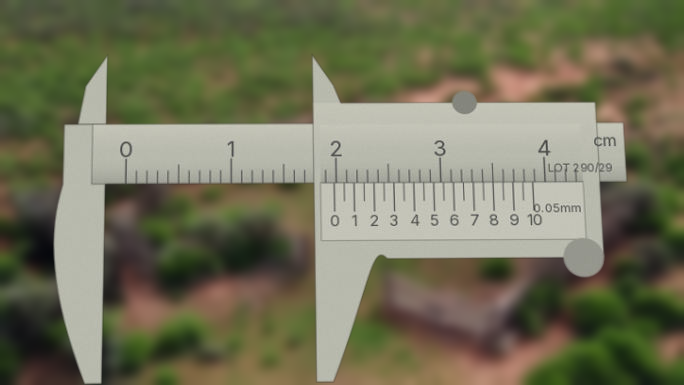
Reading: {"value": 19.8, "unit": "mm"}
